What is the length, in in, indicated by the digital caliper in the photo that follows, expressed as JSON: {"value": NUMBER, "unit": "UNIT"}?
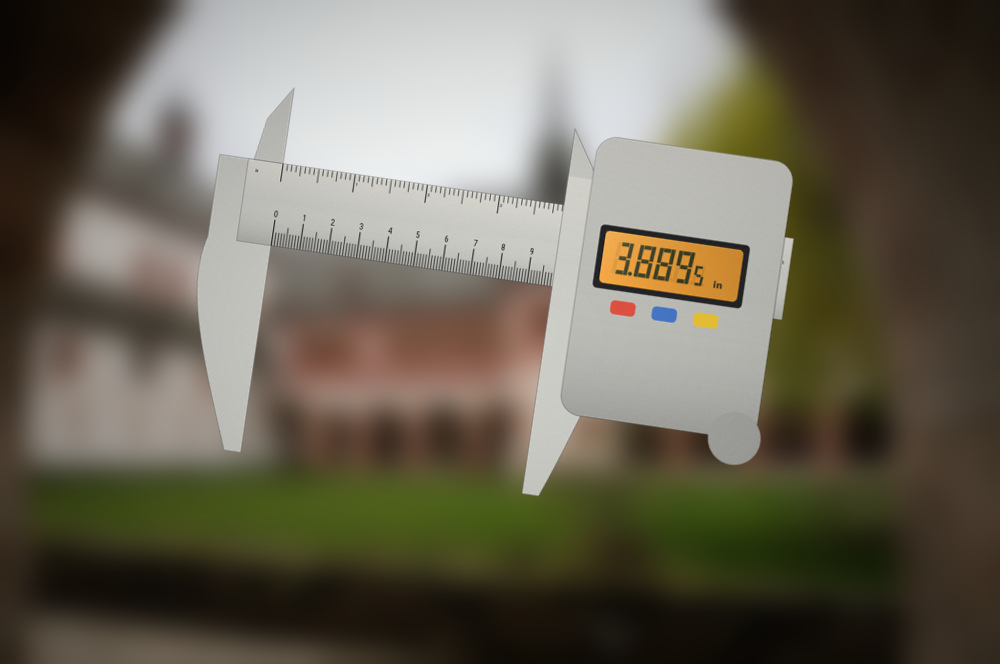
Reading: {"value": 3.8895, "unit": "in"}
